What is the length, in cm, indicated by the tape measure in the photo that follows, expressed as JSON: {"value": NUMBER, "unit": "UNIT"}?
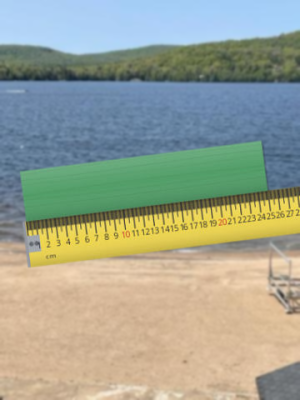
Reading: {"value": 25, "unit": "cm"}
